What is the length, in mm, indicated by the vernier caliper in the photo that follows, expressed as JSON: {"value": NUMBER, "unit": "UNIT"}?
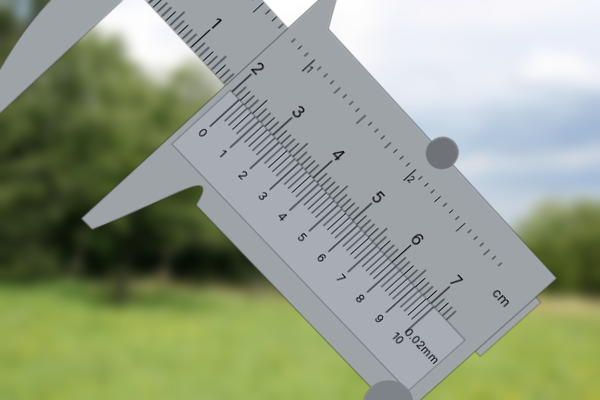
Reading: {"value": 21.8, "unit": "mm"}
